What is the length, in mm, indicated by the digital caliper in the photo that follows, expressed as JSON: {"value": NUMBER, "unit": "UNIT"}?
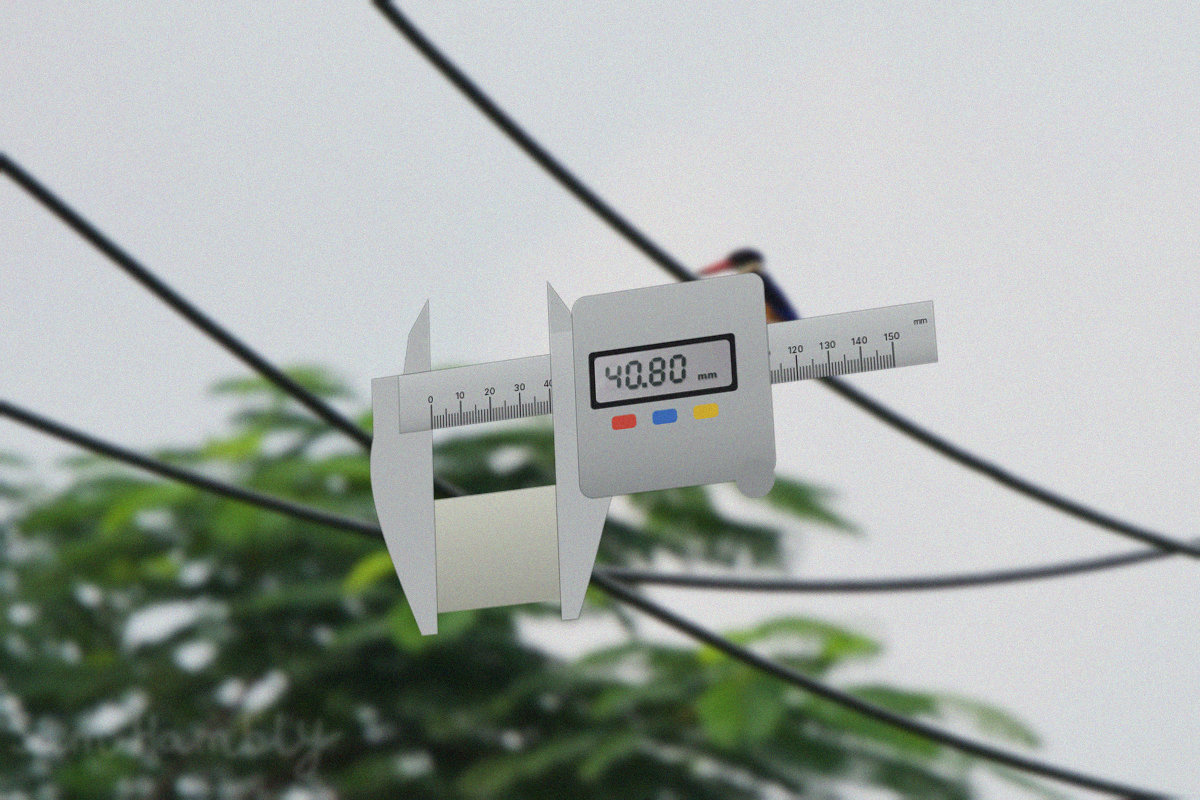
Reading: {"value": 40.80, "unit": "mm"}
